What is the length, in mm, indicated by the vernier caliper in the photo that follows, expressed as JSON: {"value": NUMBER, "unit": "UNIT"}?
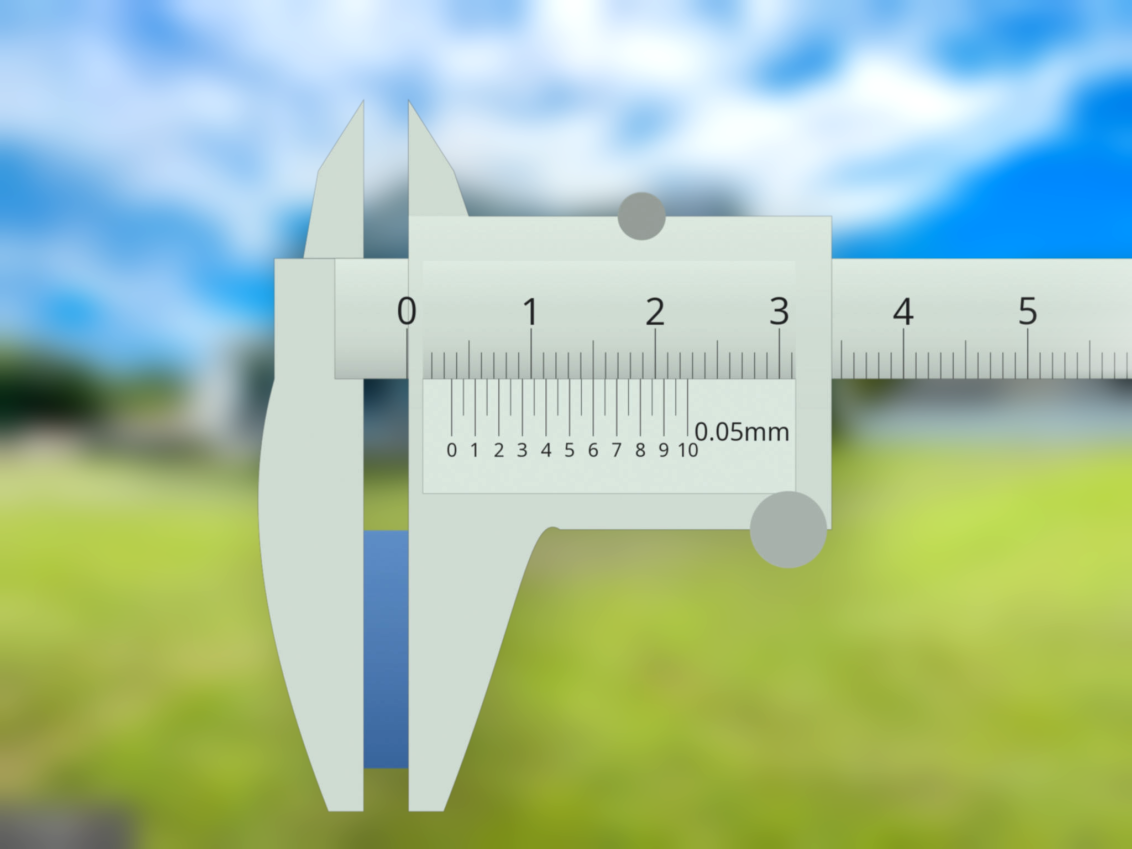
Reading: {"value": 3.6, "unit": "mm"}
